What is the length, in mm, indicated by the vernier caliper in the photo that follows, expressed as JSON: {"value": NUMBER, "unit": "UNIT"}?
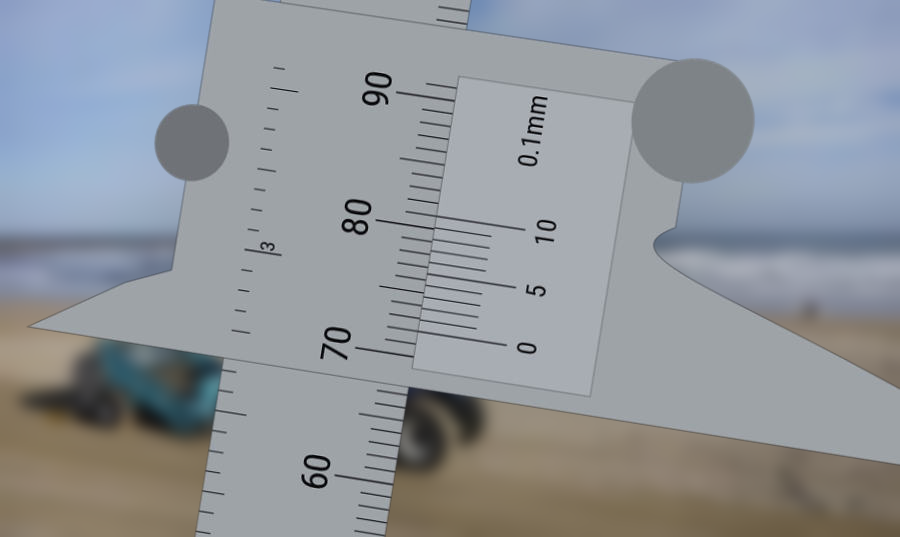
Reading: {"value": 72.0, "unit": "mm"}
